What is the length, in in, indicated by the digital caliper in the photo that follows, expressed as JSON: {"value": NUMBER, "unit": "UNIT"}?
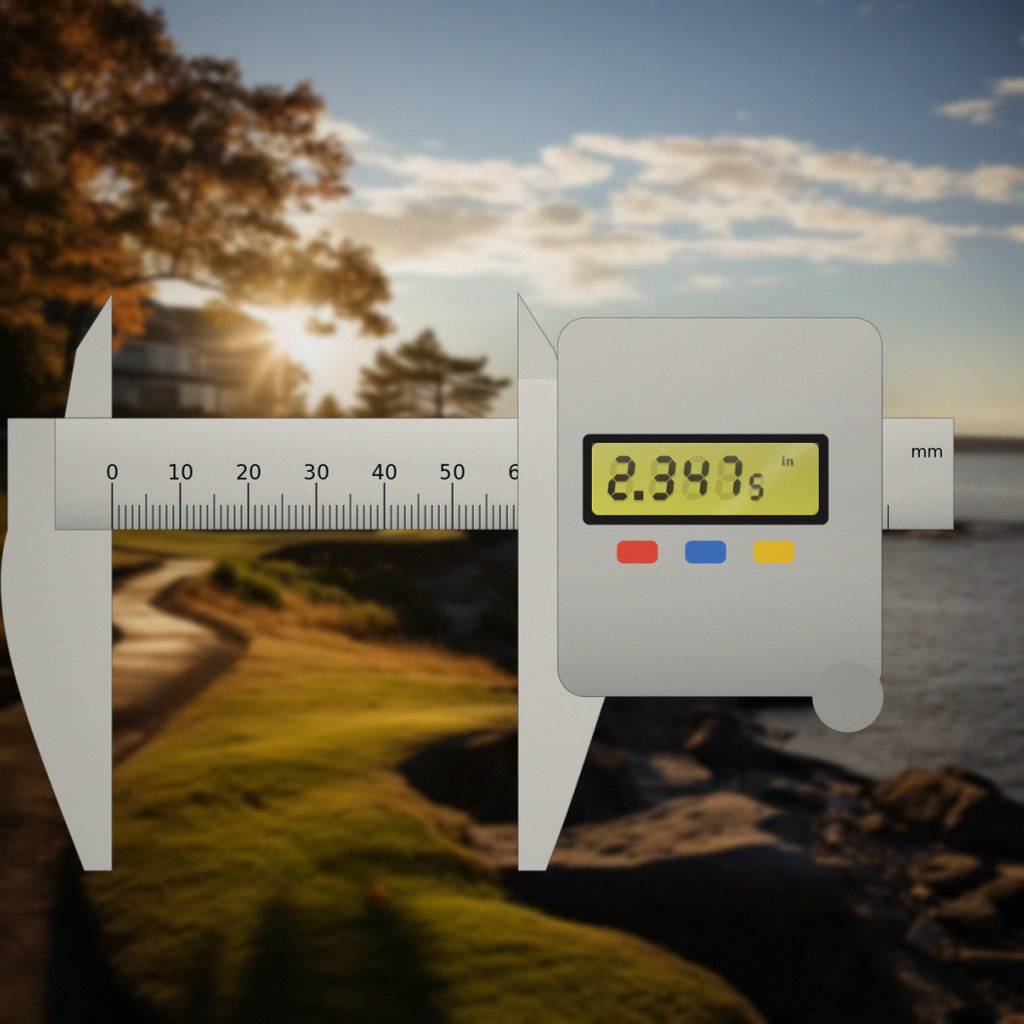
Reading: {"value": 2.3475, "unit": "in"}
